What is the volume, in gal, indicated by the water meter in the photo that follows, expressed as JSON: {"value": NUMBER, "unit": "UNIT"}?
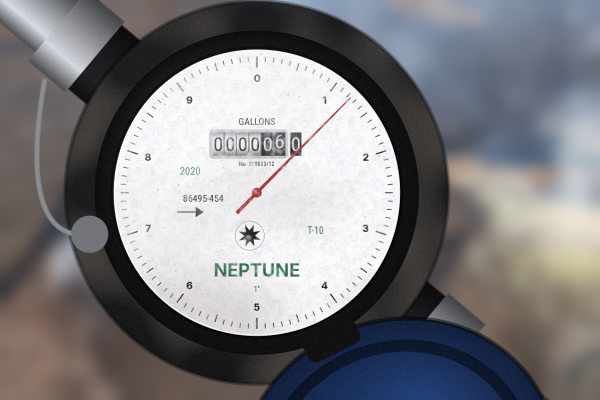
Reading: {"value": 61.2, "unit": "gal"}
